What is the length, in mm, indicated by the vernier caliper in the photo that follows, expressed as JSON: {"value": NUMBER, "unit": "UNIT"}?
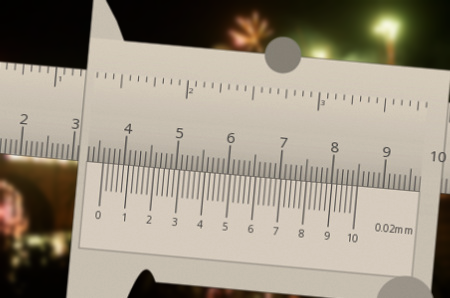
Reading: {"value": 36.0, "unit": "mm"}
